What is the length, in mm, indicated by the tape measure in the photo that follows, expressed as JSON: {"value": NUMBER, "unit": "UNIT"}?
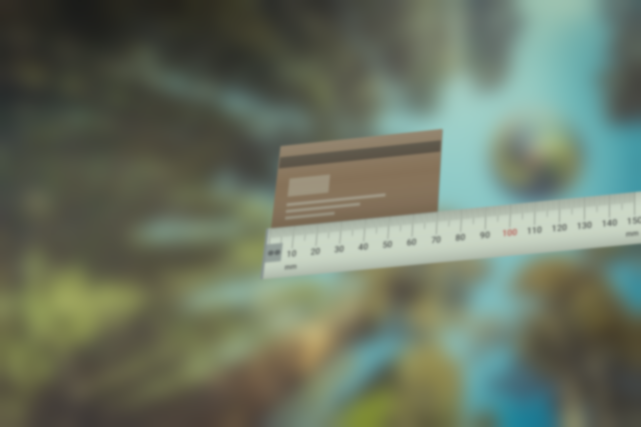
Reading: {"value": 70, "unit": "mm"}
